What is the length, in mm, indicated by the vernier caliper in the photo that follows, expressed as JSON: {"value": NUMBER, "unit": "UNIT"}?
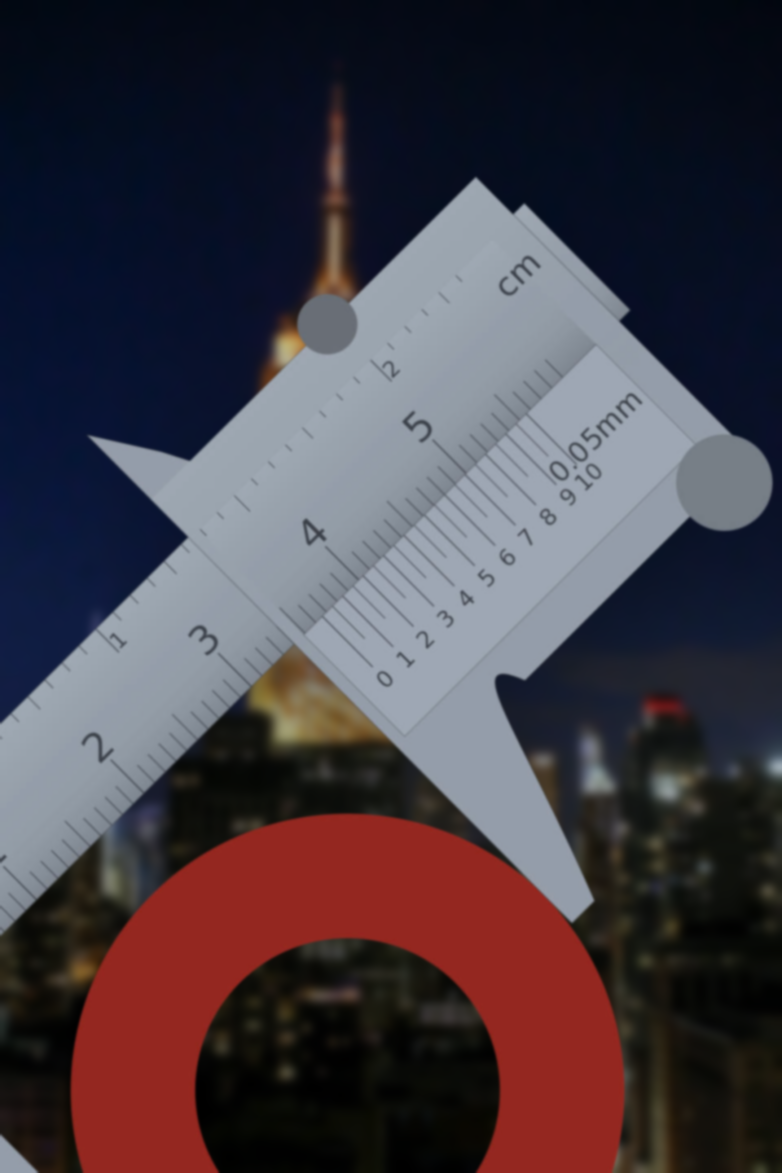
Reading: {"value": 36.6, "unit": "mm"}
